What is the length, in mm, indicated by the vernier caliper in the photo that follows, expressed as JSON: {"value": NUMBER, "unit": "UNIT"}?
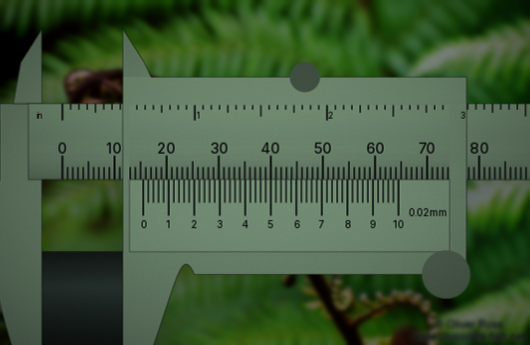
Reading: {"value": 15.5, "unit": "mm"}
